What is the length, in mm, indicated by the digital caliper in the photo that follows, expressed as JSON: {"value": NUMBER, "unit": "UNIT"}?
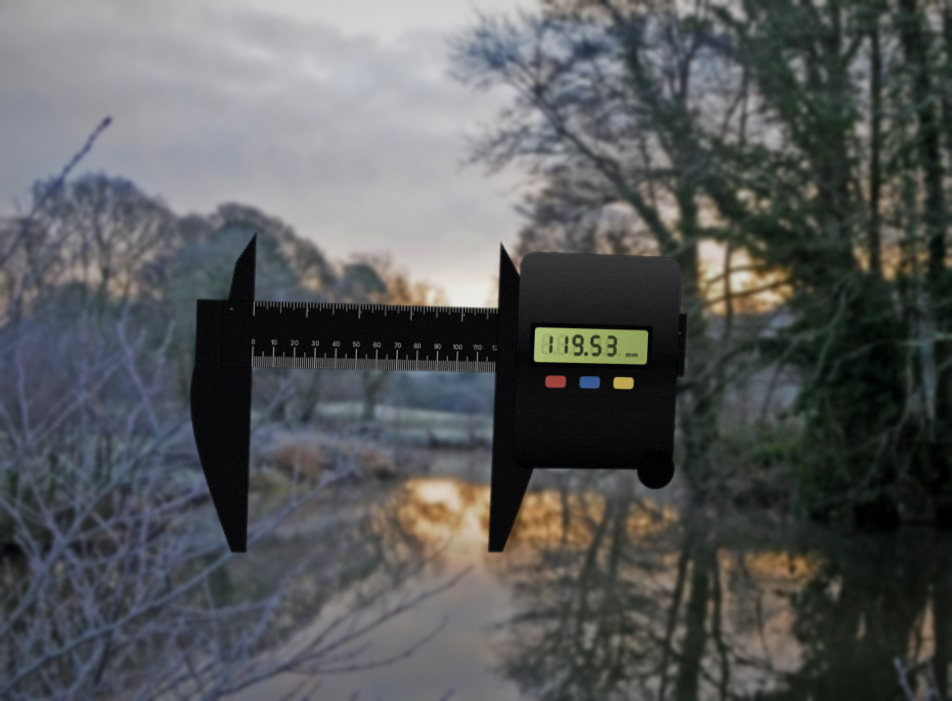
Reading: {"value": 119.53, "unit": "mm"}
